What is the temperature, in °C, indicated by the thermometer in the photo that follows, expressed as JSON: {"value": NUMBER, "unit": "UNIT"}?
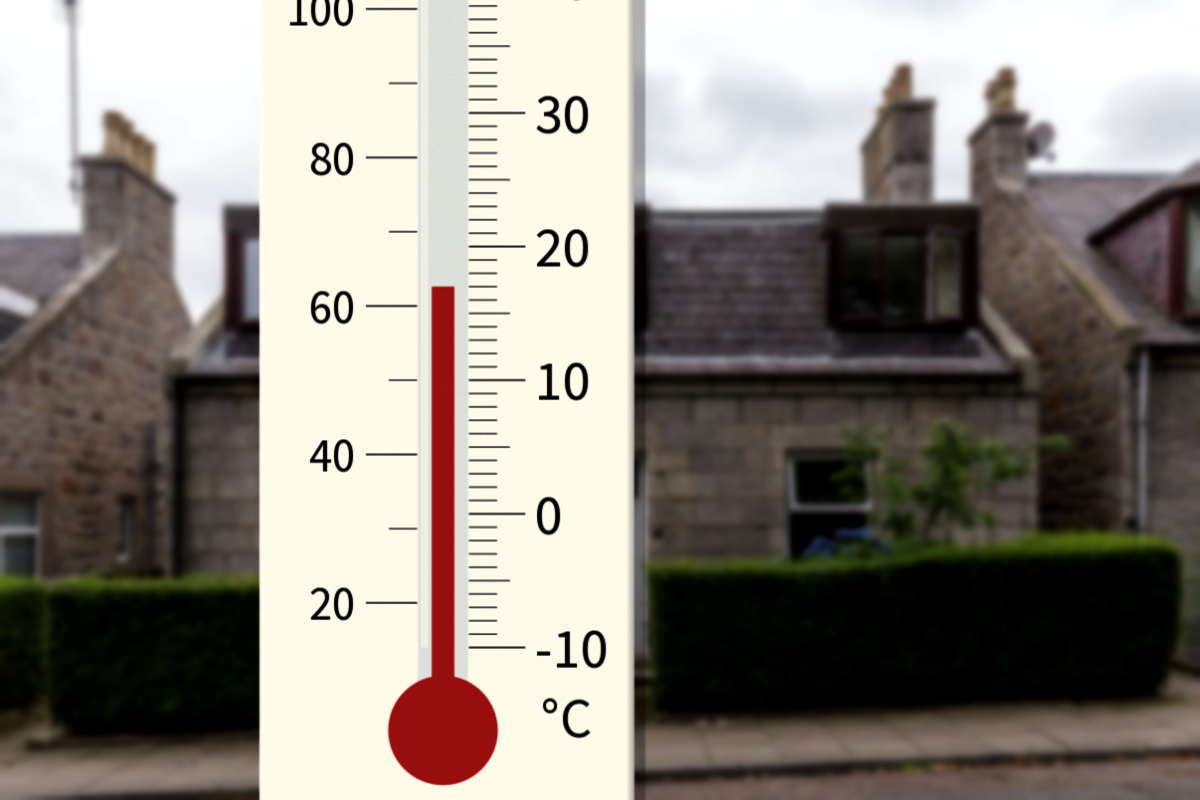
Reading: {"value": 17, "unit": "°C"}
